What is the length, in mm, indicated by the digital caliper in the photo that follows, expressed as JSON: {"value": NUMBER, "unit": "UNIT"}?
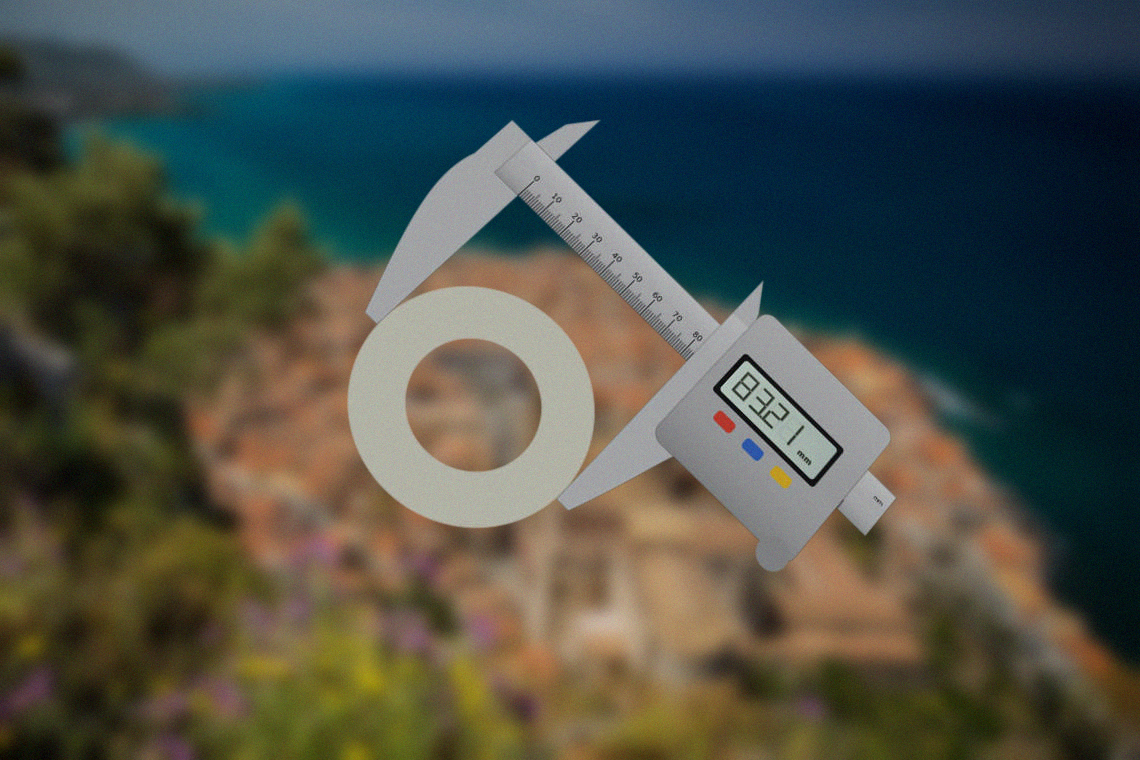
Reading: {"value": 83.21, "unit": "mm"}
